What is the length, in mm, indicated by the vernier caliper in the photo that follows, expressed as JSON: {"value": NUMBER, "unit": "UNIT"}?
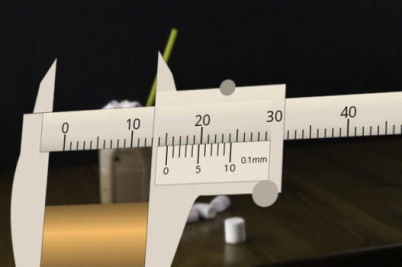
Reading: {"value": 15.2, "unit": "mm"}
